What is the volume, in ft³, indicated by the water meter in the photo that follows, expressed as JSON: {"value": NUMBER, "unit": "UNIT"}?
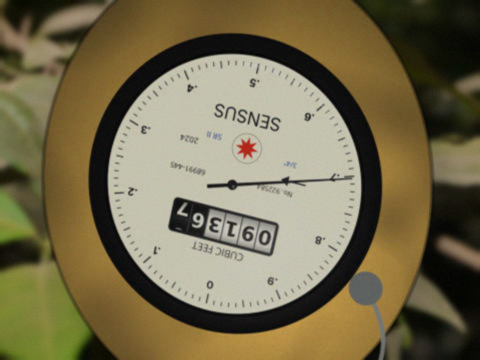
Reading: {"value": 91366.70, "unit": "ft³"}
